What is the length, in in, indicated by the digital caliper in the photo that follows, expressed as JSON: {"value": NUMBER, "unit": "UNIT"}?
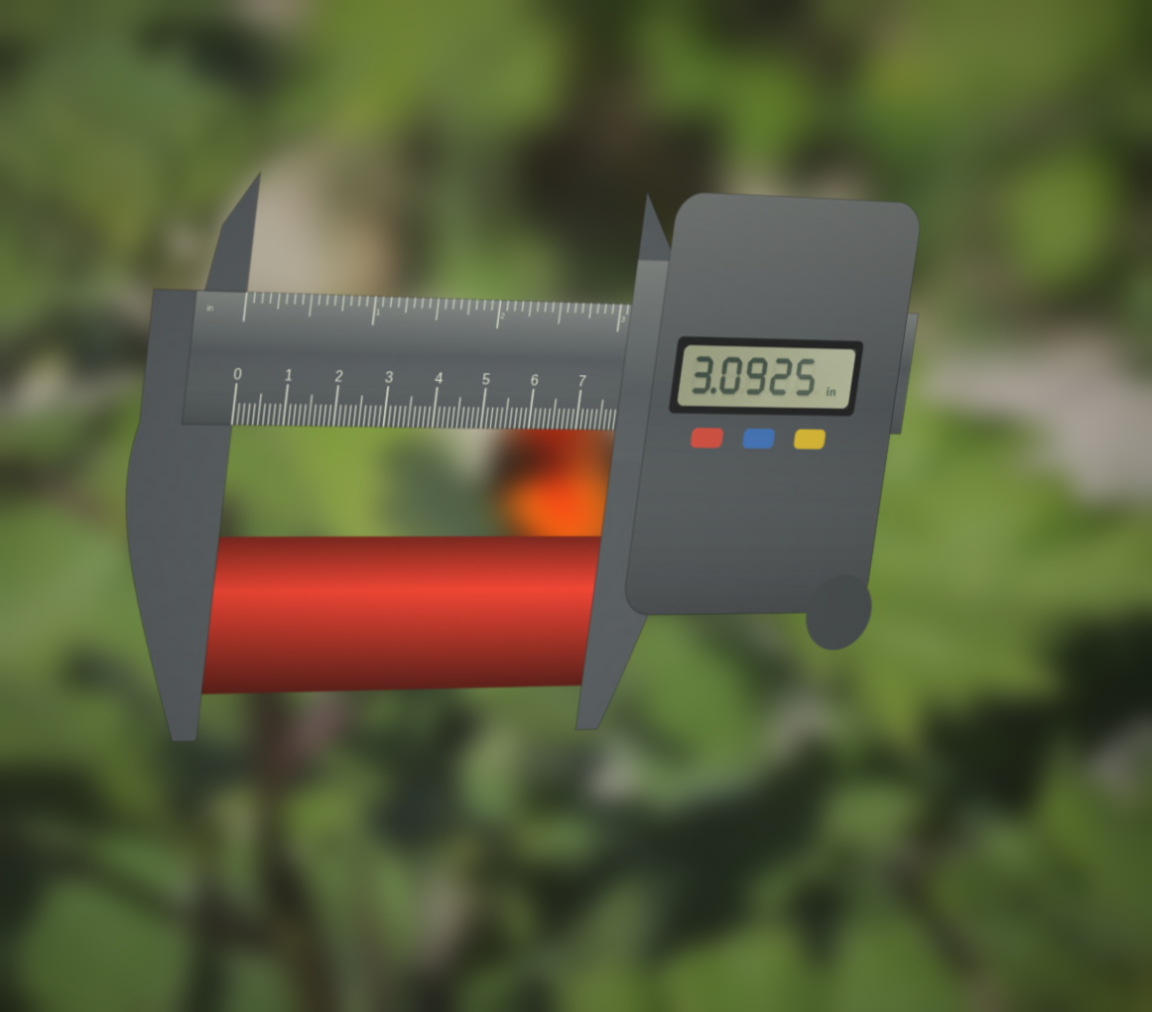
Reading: {"value": 3.0925, "unit": "in"}
